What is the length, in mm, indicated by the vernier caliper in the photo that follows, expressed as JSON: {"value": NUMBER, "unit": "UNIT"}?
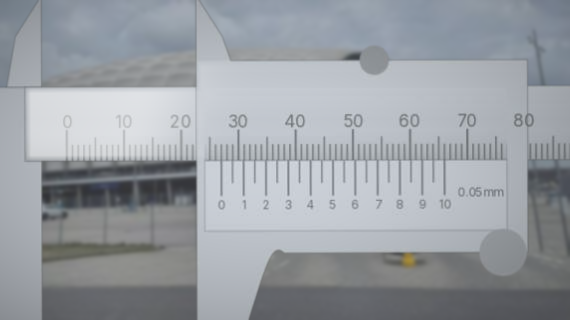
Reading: {"value": 27.0, "unit": "mm"}
